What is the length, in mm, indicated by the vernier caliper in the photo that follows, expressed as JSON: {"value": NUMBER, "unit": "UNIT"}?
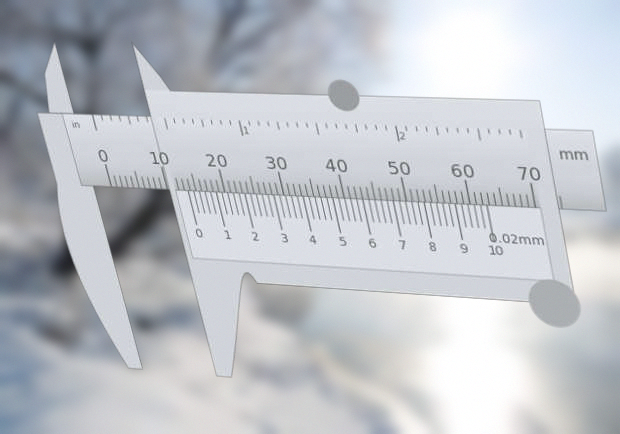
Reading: {"value": 13.6, "unit": "mm"}
